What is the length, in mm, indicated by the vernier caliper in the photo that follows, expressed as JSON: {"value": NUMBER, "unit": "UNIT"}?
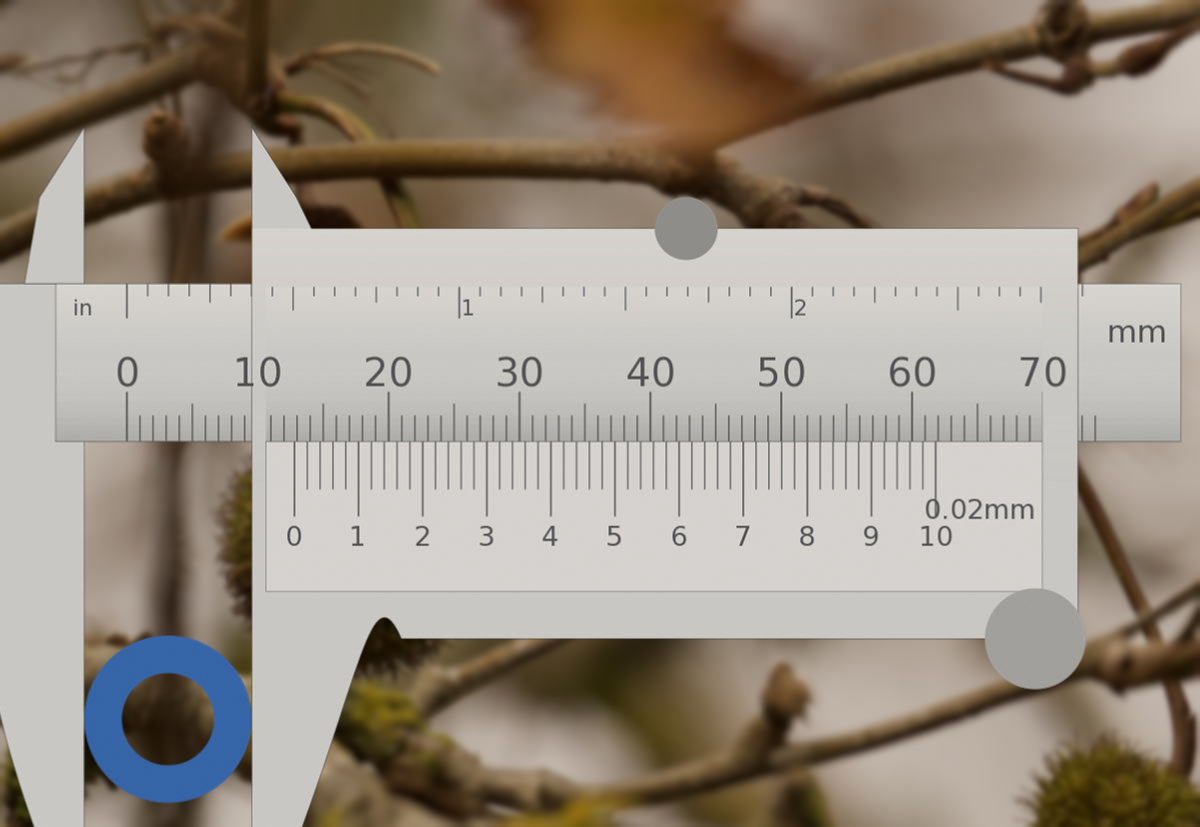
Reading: {"value": 12.8, "unit": "mm"}
